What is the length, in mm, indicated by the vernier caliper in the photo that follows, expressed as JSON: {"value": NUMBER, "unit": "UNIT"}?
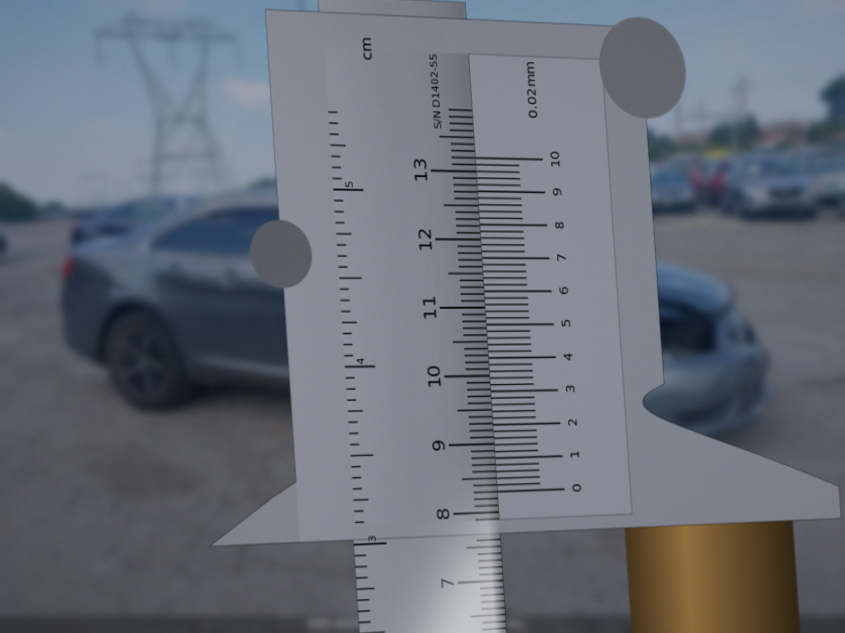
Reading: {"value": 83.0, "unit": "mm"}
